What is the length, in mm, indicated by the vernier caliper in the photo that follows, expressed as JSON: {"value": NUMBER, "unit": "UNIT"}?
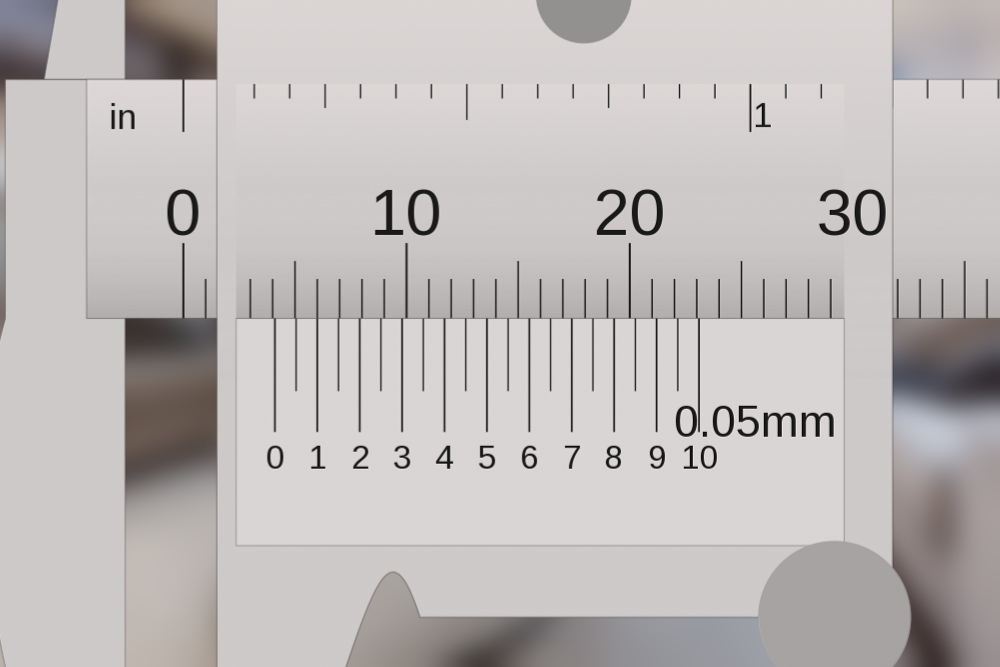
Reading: {"value": 4.10, "unit": "mm"}
